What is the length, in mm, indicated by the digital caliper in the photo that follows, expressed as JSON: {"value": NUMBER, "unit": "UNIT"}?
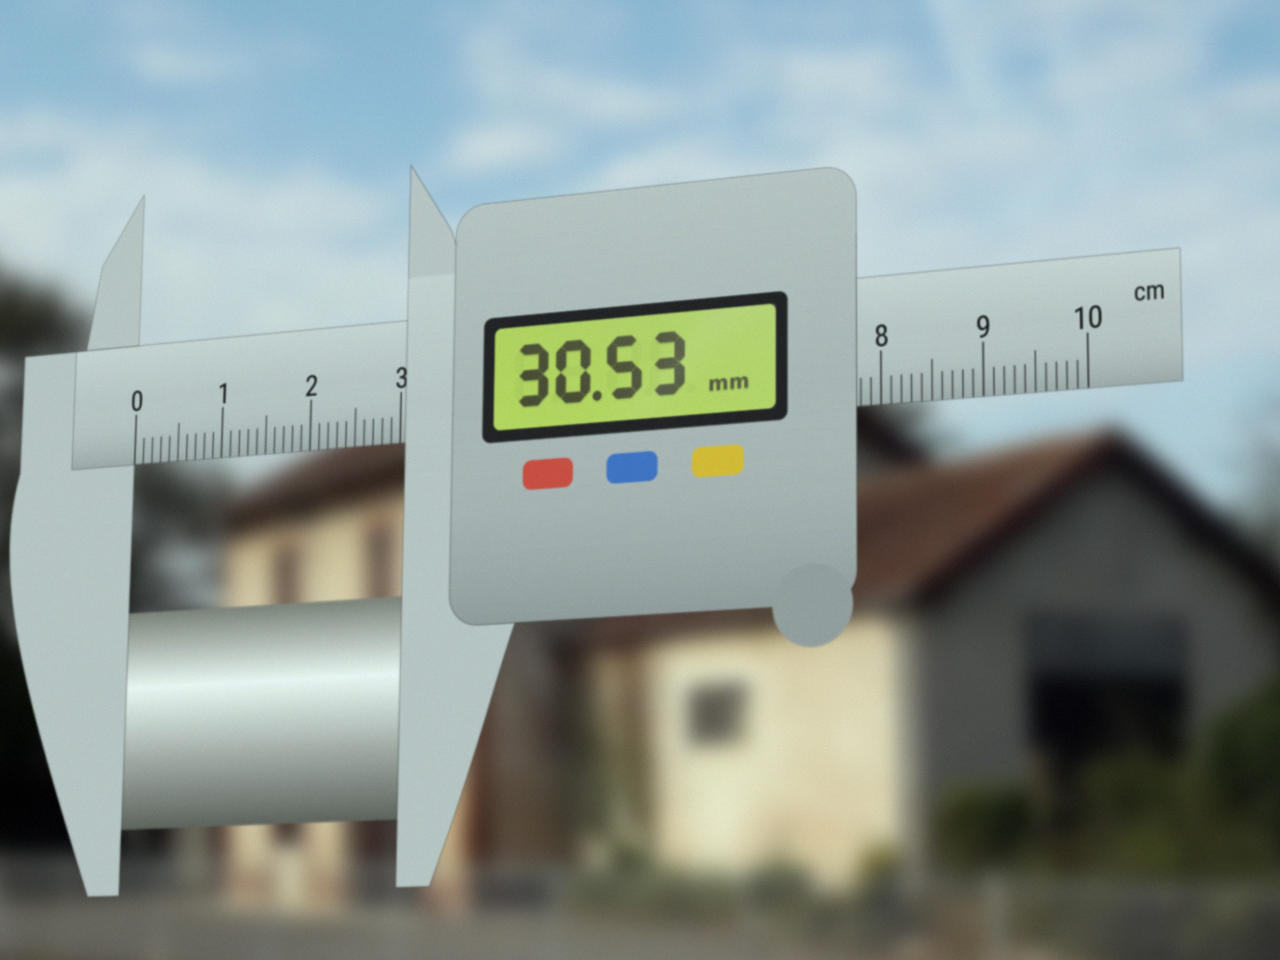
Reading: {"value": 30.53, "unit": "mm"}
